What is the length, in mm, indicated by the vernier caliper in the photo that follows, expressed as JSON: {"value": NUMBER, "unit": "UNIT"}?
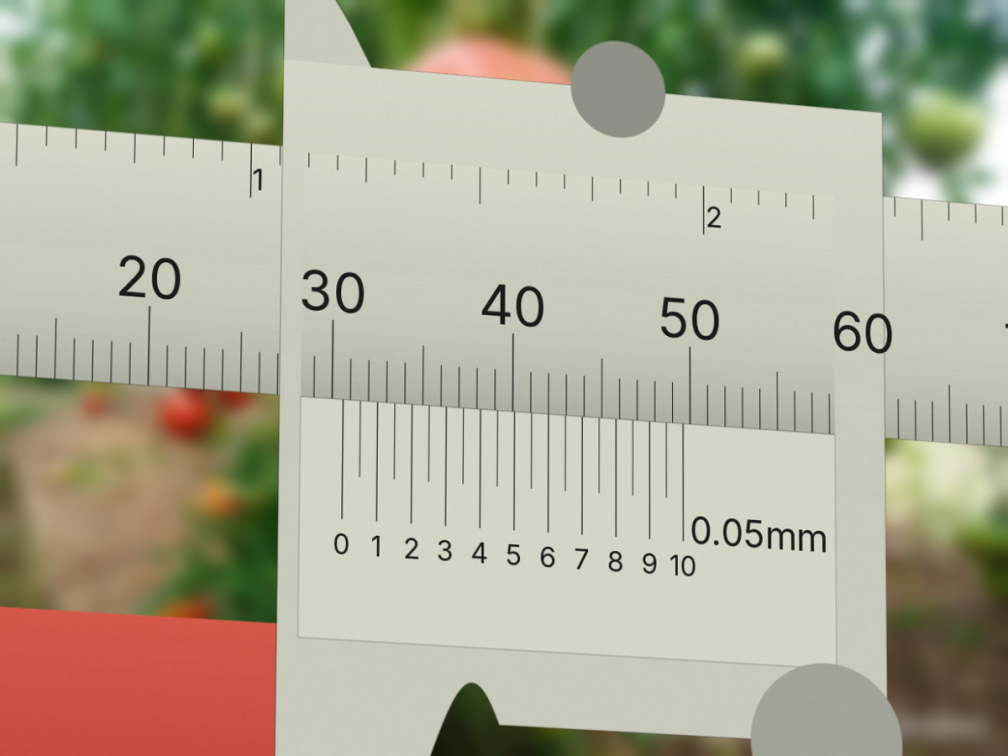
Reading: {"value": 30.6, "unit": "mm"}
